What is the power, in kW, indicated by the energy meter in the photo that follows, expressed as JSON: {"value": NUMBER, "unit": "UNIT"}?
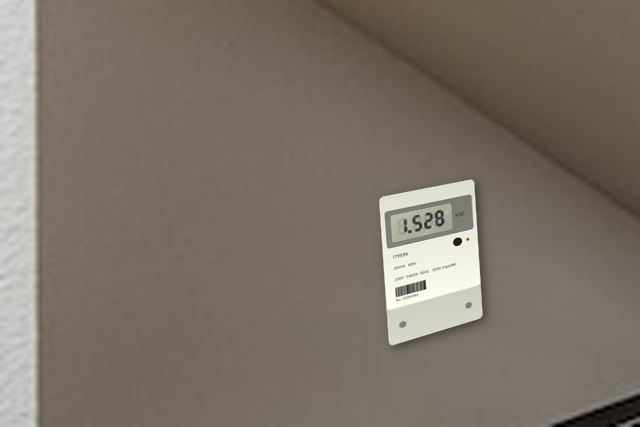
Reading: {"value": 1.528, "unit": "kW"}
